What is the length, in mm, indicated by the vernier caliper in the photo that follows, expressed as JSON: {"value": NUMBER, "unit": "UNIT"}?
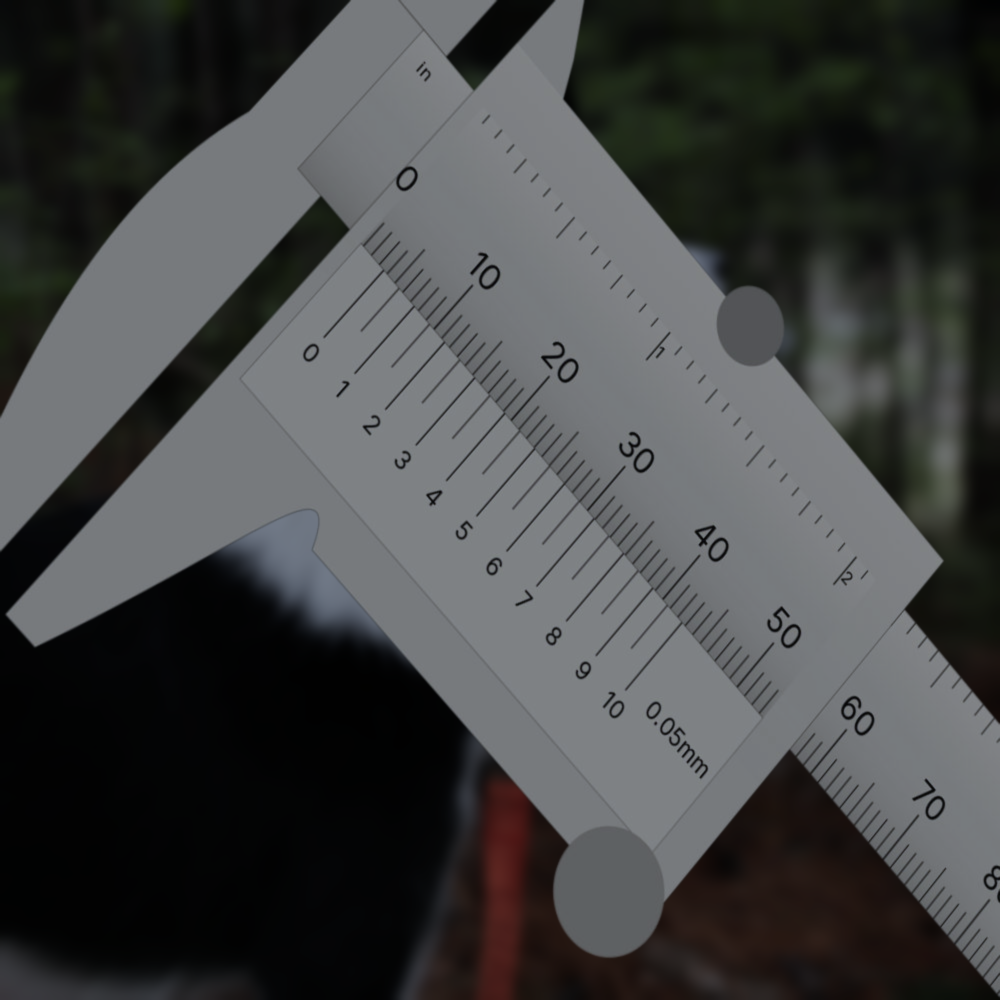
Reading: {"value": 3.6, "unit": "mm"}
